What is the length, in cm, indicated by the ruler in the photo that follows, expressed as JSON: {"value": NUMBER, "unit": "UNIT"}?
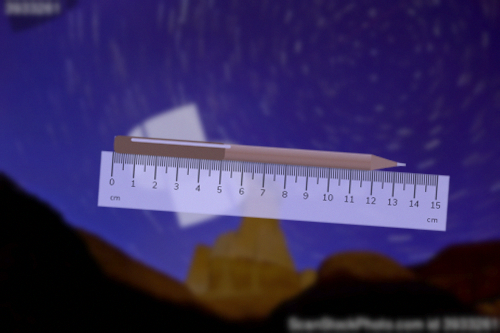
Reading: {"value": 13.5, "unit": "cm"}
